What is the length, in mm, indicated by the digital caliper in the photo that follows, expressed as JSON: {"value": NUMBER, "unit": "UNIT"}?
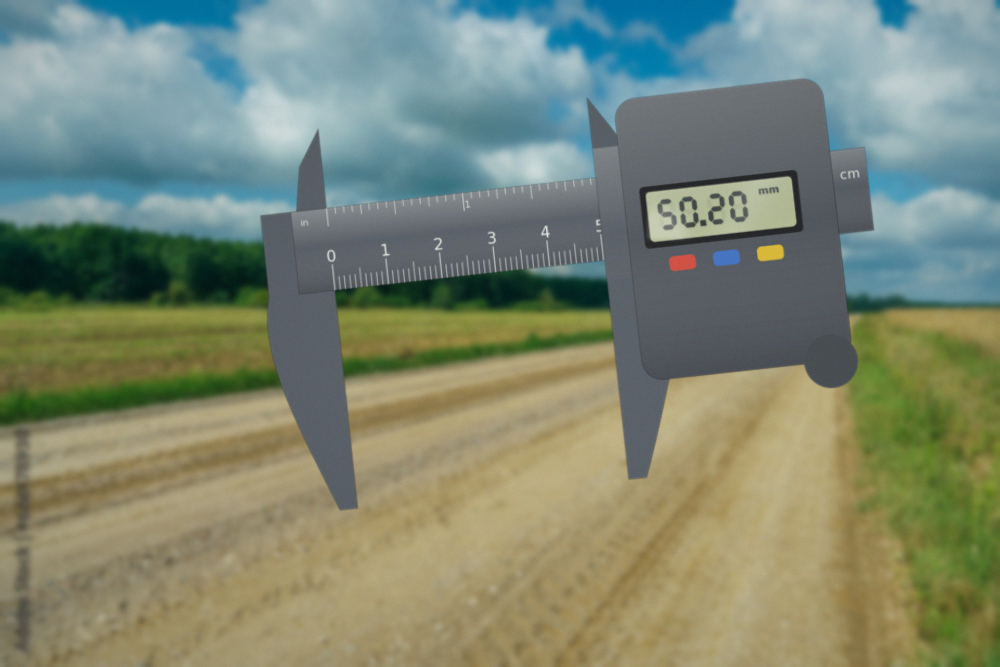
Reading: {"value": 50.20, "unit": "mm"}
